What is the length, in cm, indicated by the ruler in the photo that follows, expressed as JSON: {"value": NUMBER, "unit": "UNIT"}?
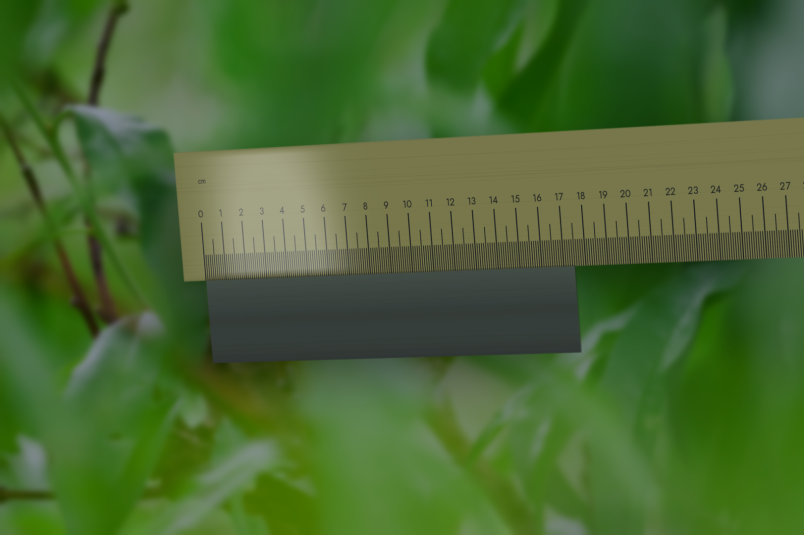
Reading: {"value": 17.5, "unit": "cm"}
